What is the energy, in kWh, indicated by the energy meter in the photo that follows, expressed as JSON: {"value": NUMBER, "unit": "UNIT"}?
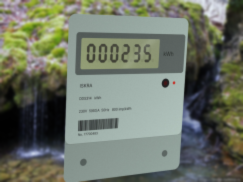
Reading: {"value": 235, "unit": "kWh"}
